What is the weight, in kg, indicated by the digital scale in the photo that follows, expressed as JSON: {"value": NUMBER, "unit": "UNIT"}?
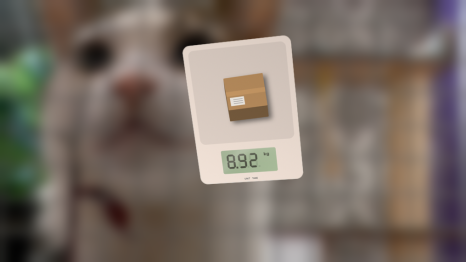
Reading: {"value": 8.92, "unit": "kg"}
